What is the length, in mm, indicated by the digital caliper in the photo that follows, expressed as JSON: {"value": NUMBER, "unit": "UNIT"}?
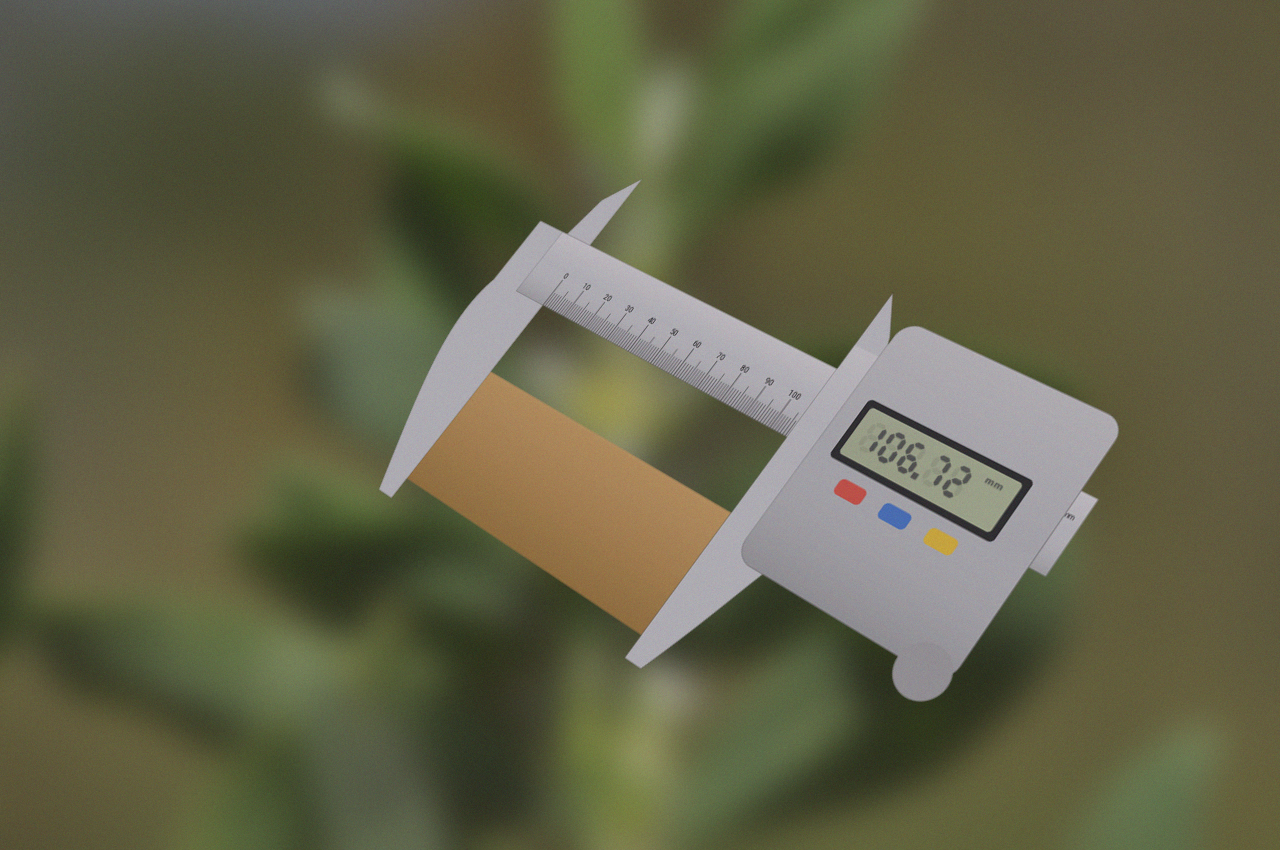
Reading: {"value": 106.72, "unit": "mm"}
